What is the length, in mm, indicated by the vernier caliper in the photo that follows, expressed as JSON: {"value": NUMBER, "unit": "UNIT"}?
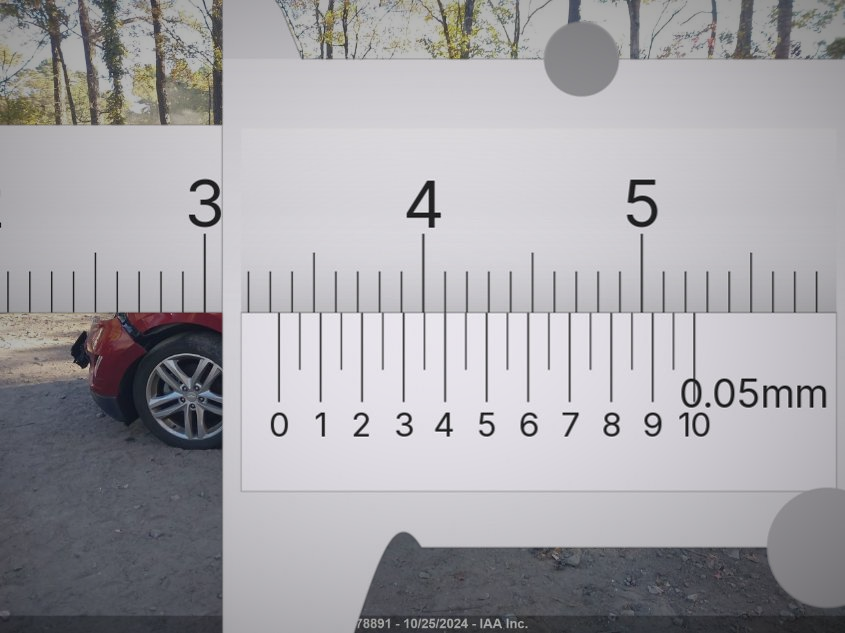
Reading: {"value": 33.4, "unit": "mm"}
